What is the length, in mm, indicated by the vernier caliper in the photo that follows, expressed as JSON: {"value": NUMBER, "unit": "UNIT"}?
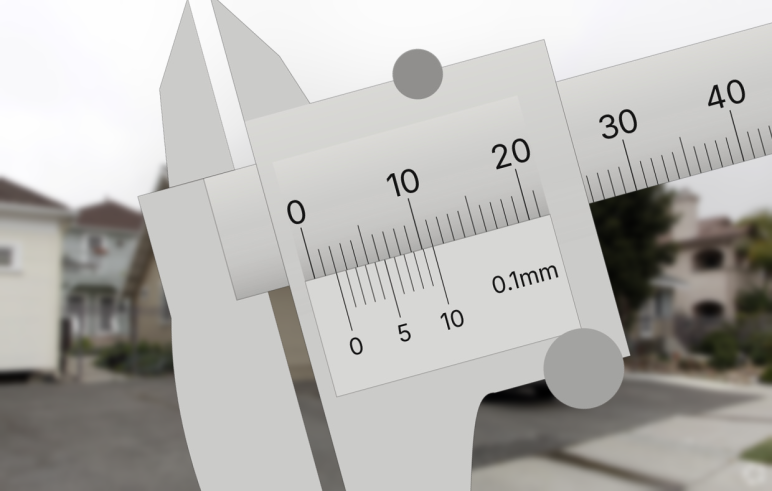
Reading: {"value": 2.0, "unit": "mm"}
